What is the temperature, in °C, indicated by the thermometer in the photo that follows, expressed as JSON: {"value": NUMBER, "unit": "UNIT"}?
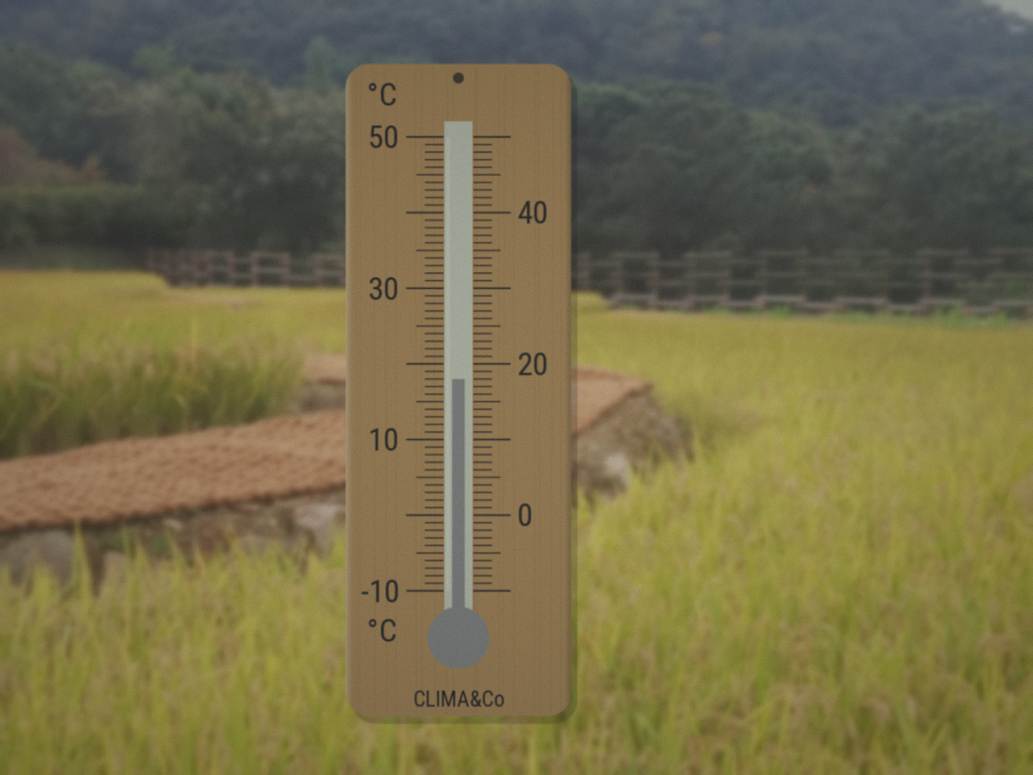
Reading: {"value": 18, "unit": "°C"}
